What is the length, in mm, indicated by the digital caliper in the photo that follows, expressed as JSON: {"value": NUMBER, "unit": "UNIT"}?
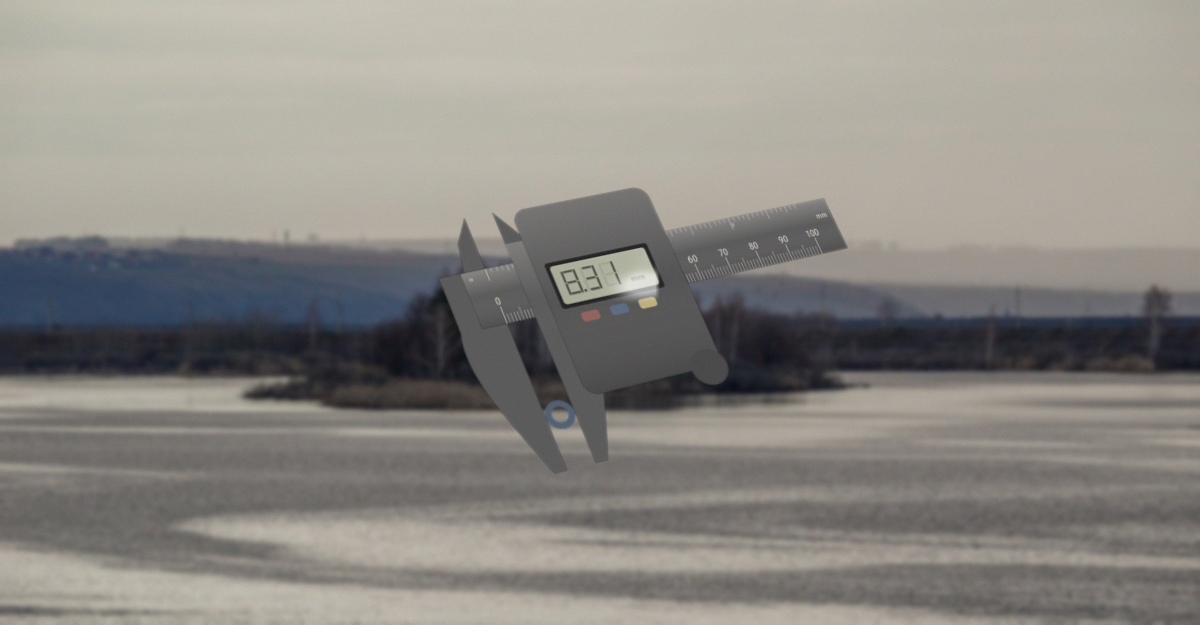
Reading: {"value": 8.31, "unit": "mm"}
